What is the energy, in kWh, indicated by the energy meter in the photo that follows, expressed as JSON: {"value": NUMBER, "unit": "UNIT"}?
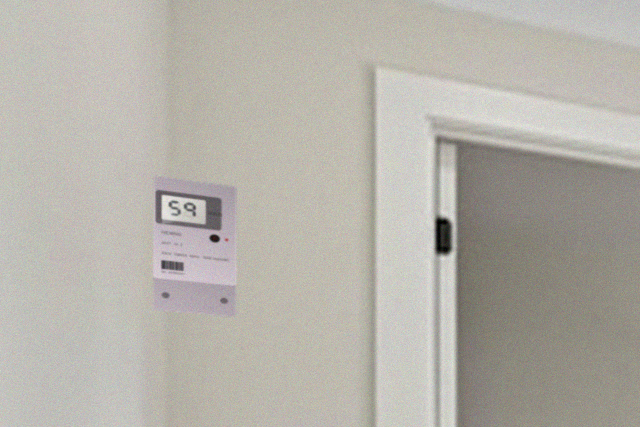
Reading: {"value": 59, "unit": "kWh"}
